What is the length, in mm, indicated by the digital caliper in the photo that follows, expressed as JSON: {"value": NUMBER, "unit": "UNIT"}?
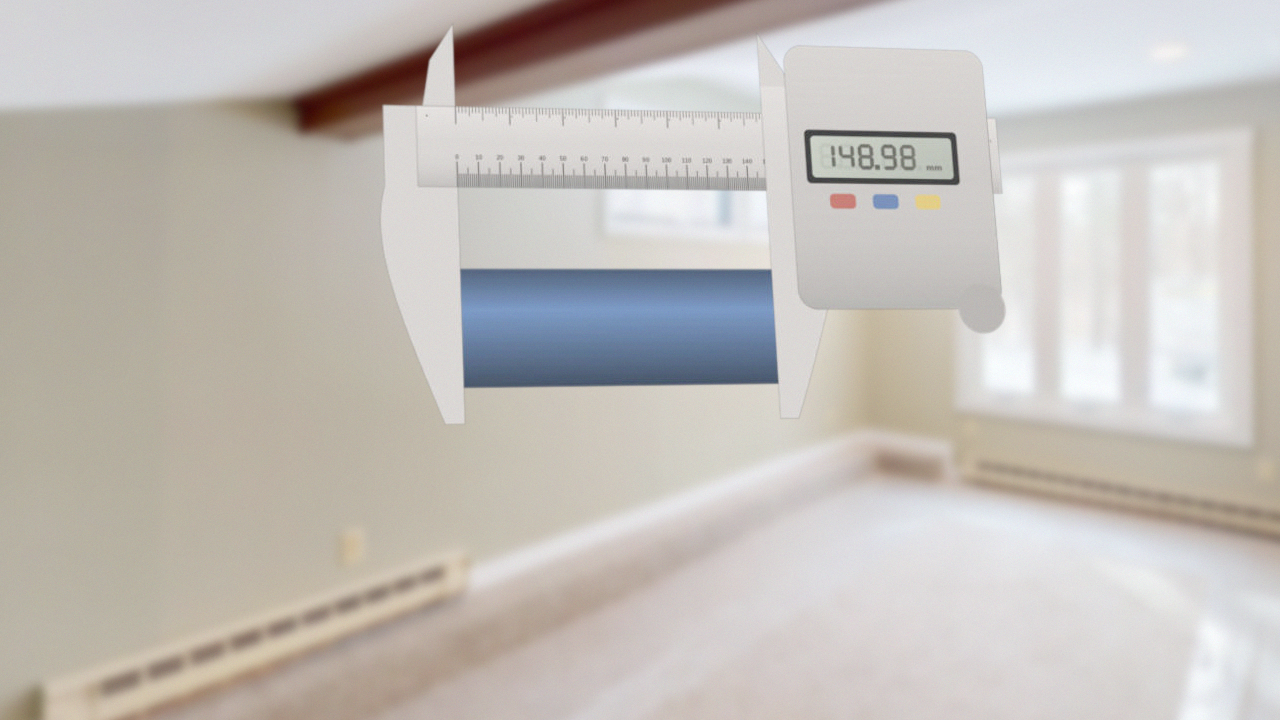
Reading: {"value": 148.98, "unit": "mm"}
